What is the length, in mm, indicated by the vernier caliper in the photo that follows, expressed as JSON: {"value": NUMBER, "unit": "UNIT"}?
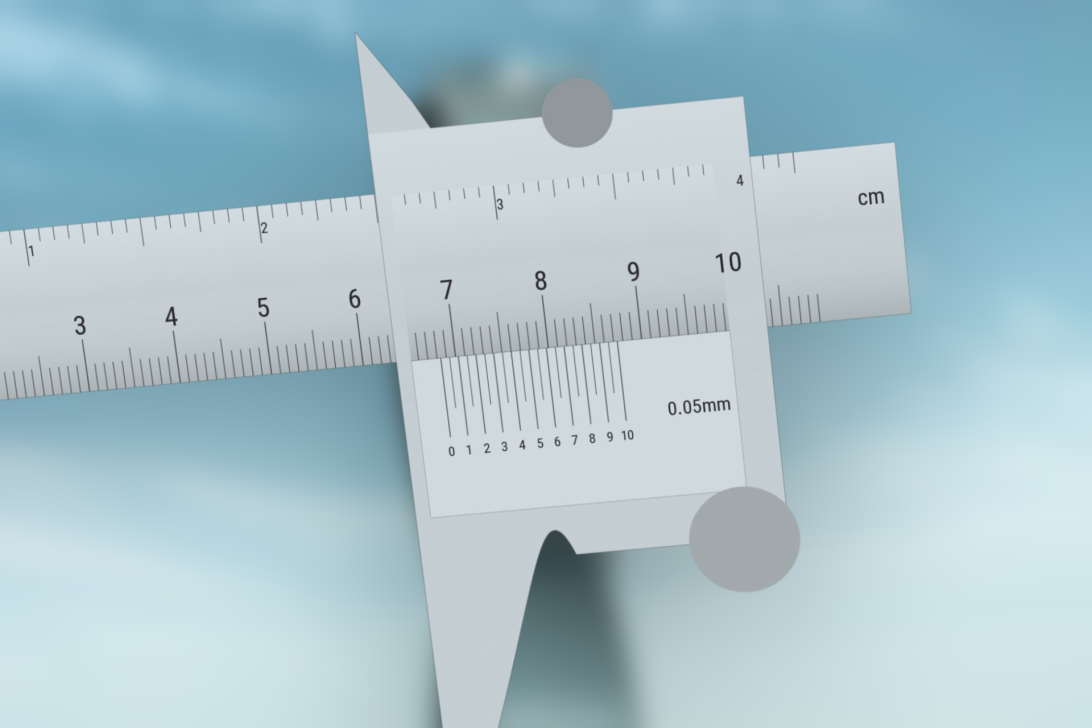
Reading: {"value": 68.4, "unit": "mm"}
